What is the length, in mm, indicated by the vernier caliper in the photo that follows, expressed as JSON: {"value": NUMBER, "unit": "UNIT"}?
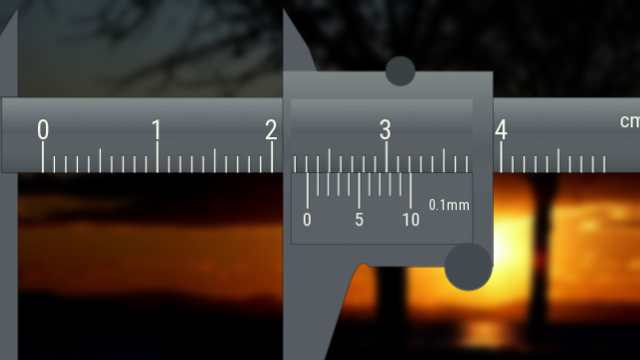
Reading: {"value": 23.1, "unit": "mm"}
